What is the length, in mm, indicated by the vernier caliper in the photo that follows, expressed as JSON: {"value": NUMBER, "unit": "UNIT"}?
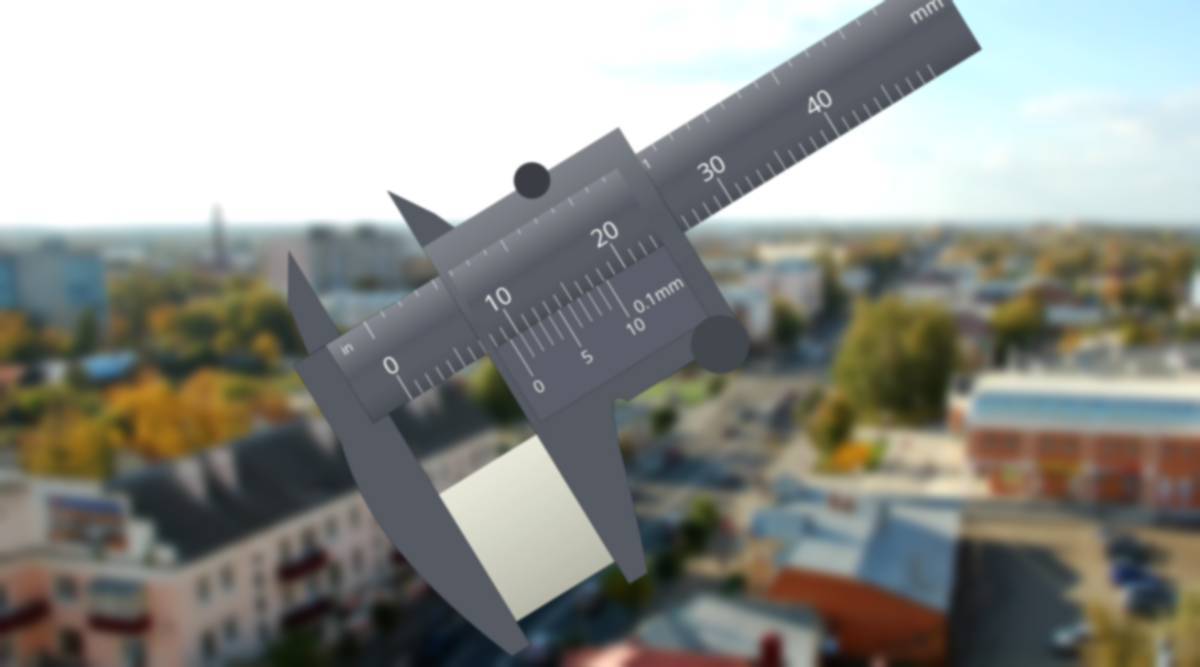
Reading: {"value": 9.2, "unit": "mm"}
